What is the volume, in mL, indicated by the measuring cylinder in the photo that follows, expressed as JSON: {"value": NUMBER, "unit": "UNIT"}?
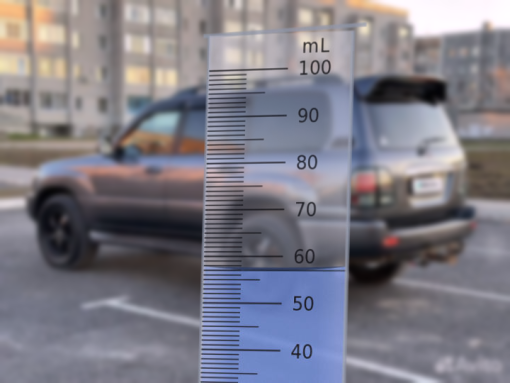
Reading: {"value": 57, "unit": "mL"}
